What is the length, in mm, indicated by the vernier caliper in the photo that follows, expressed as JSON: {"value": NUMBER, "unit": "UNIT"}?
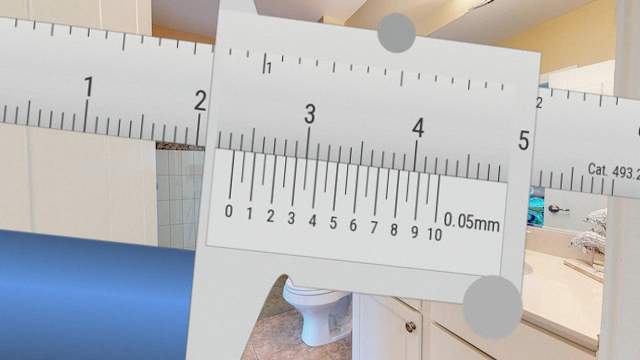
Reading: {"value": 23.4, "unit": "mm"}
